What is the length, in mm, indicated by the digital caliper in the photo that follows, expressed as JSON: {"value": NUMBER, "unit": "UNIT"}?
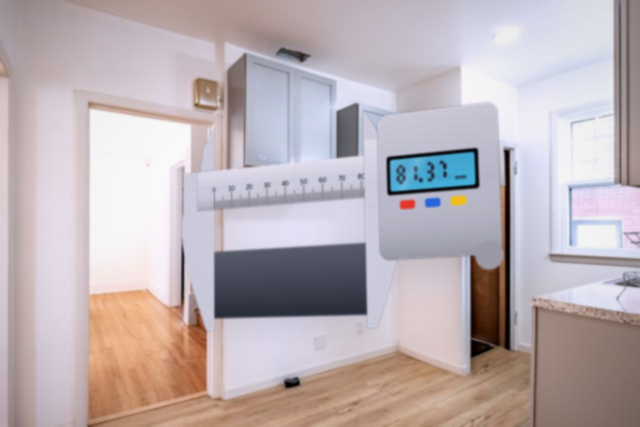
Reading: {"value": 81.37, "unit": "mm"}
